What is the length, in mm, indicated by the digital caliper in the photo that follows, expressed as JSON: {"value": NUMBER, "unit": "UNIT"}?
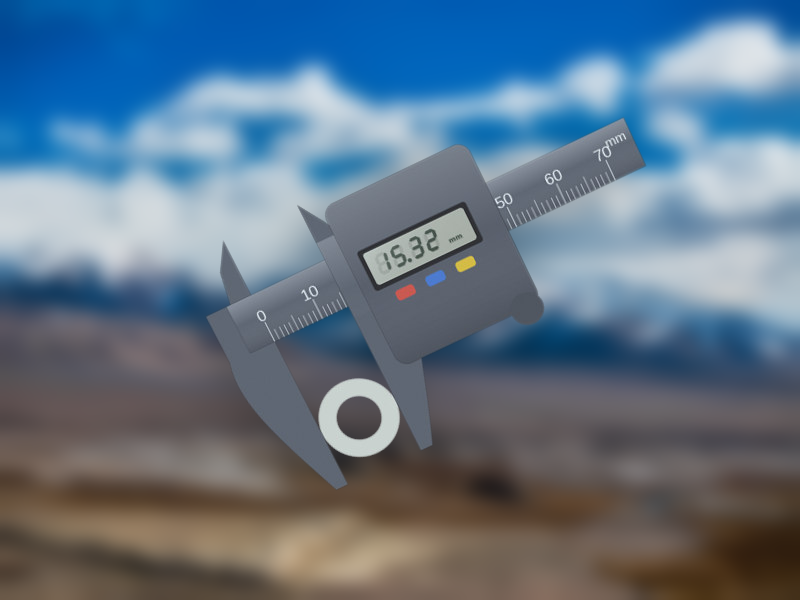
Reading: {"value": 15.32, "unit": "mm"}
